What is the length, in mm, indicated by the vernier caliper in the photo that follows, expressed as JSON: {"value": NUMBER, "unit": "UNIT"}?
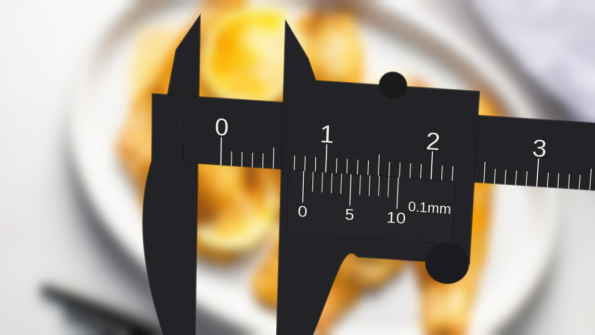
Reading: {"value": 7.9, "unit": "mm"}
